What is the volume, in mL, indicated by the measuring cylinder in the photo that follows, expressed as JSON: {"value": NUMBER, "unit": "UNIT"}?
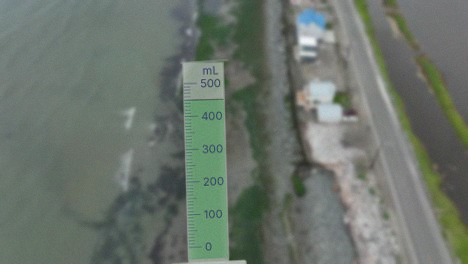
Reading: {"value": 450, "unit": "mL"}
